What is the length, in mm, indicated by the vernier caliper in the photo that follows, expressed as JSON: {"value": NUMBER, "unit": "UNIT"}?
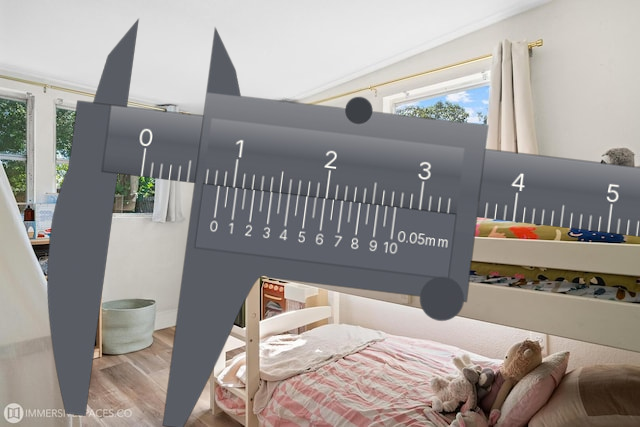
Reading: {"value": 8.4, "unit": "mm"}
